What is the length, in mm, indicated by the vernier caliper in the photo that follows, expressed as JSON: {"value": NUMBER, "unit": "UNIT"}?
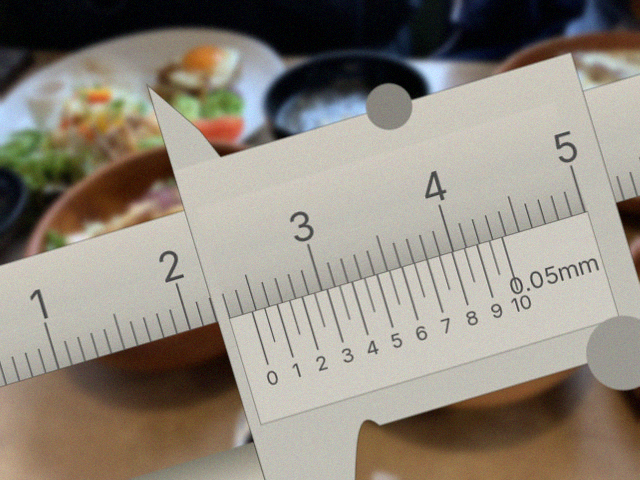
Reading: {"value": 24.7, "unit": "mm"}
